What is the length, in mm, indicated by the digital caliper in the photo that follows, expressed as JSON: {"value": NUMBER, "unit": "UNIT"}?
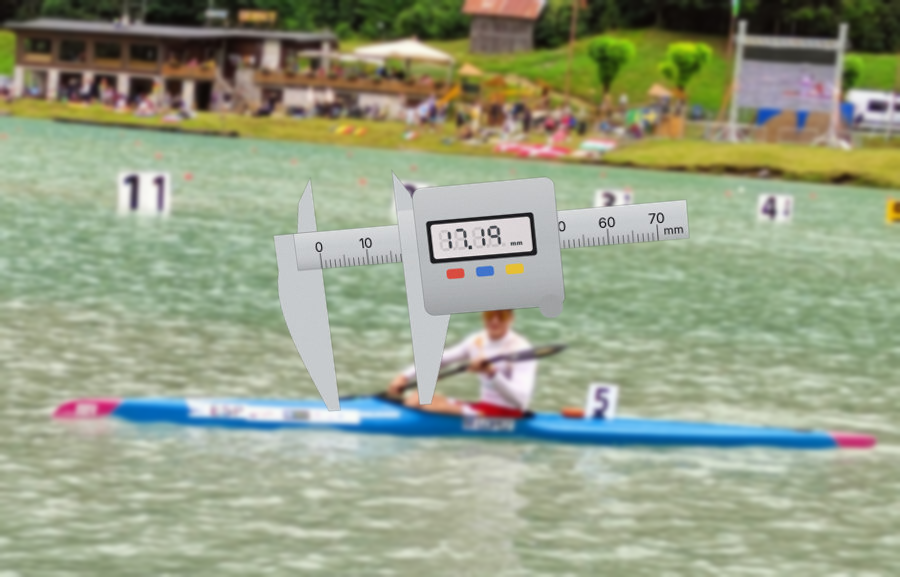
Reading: {"value": 17.19, "unit": "mm"}
